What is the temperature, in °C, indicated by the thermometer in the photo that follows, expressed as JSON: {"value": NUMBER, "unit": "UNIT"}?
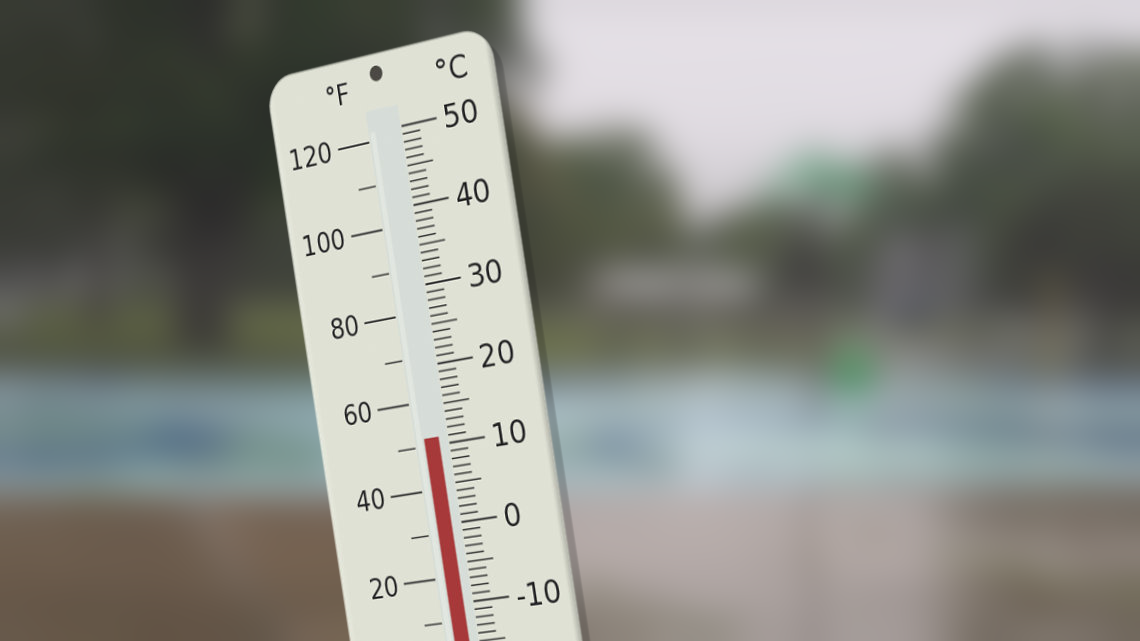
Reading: {"value": 11, "unit": "°C"}
